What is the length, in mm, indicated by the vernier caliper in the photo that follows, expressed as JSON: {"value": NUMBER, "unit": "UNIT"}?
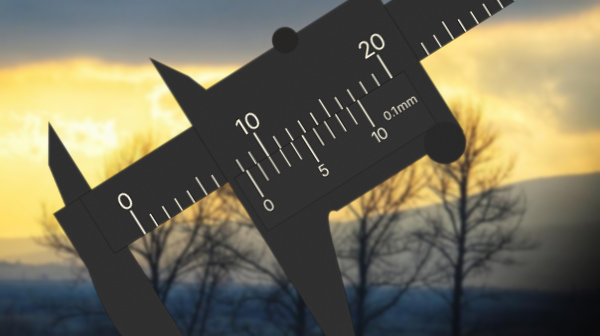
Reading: {"value": 8.2, "unit": "mm"}
